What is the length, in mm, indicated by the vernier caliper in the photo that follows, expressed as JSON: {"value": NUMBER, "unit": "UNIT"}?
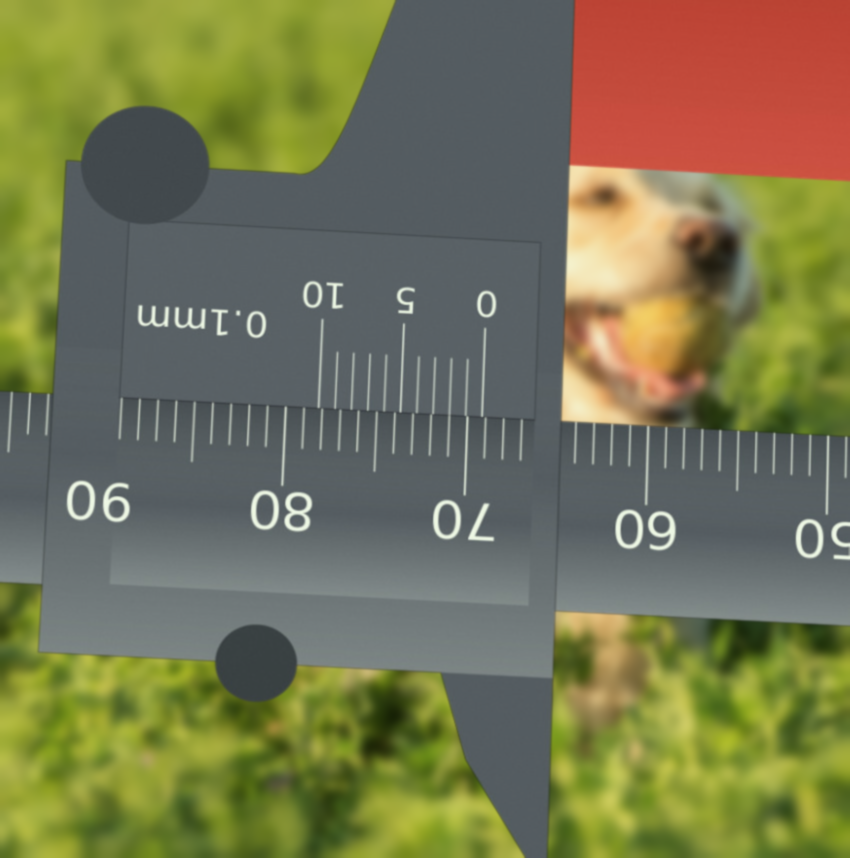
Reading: {"value": 69.2, "unit": "mm"}
